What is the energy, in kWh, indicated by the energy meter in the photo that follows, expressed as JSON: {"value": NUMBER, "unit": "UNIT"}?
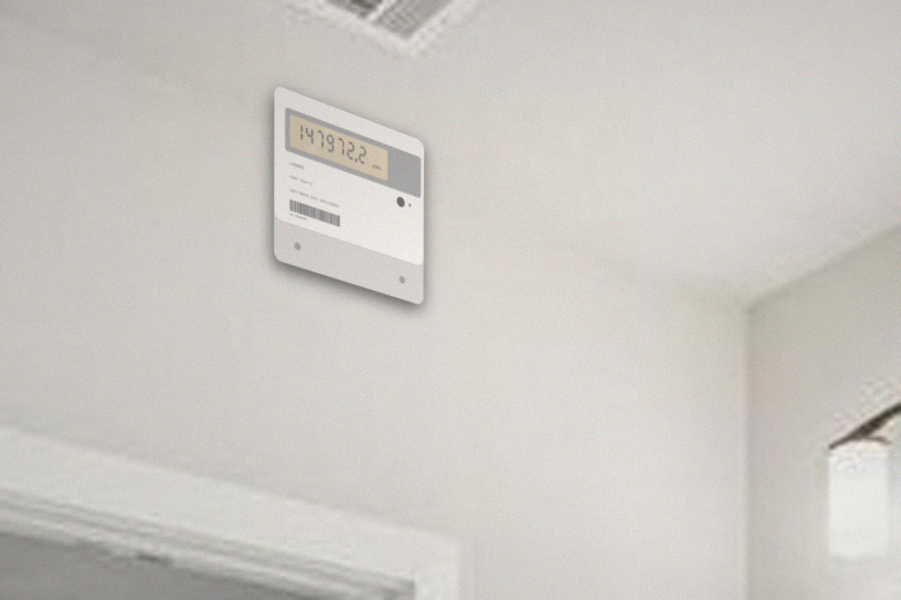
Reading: {"value": 147972.2, "unit": "kWh"}
